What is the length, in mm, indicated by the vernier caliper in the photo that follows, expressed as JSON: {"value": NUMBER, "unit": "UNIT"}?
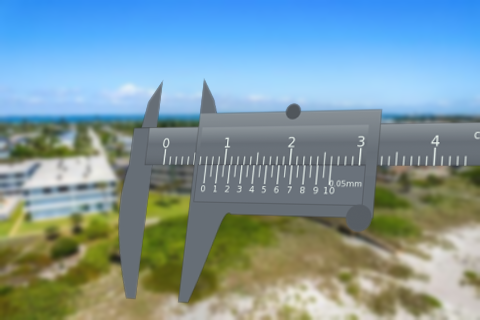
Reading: {"value": 7.0, "unit": "mm"}
